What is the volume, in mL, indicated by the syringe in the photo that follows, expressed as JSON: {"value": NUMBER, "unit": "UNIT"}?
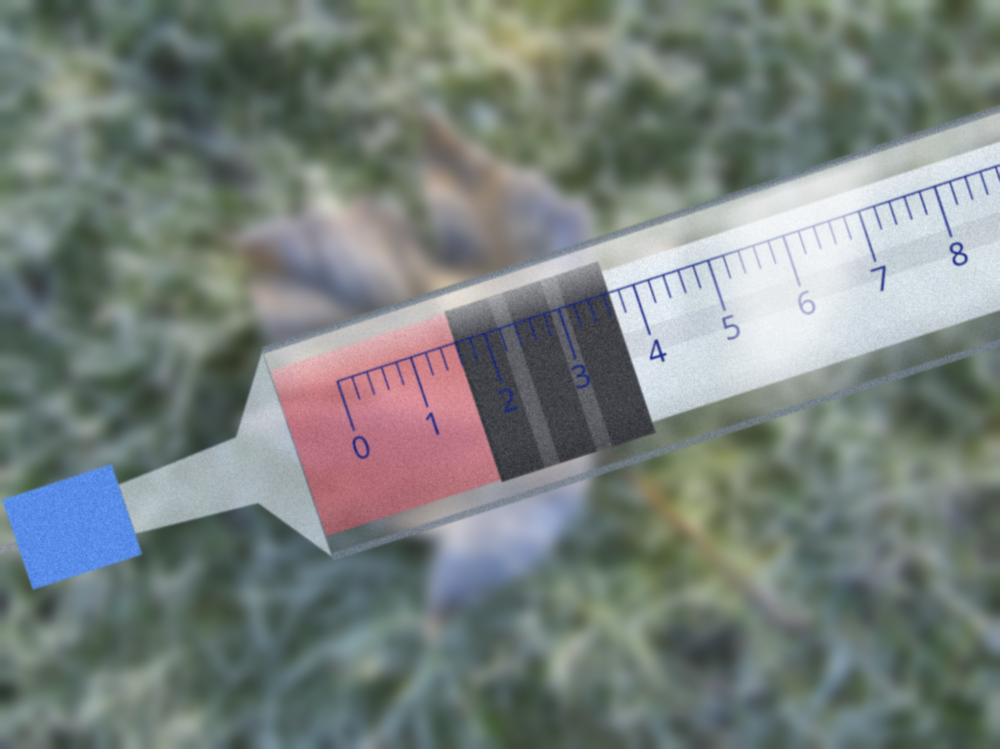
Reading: {"value": 1.6, "unit": "mL"}
